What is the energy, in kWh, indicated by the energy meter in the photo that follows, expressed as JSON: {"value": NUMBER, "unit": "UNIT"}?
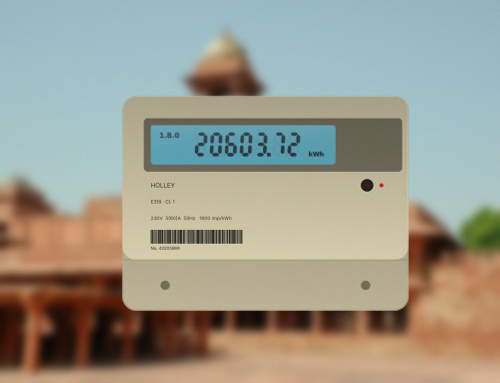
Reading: {"value": 20603.72, "unit": "kWh"}
